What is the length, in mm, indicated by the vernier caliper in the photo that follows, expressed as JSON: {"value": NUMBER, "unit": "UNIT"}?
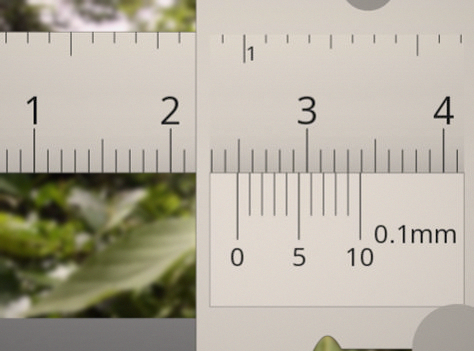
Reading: {"value": 24.9, "unit": "mm"}
